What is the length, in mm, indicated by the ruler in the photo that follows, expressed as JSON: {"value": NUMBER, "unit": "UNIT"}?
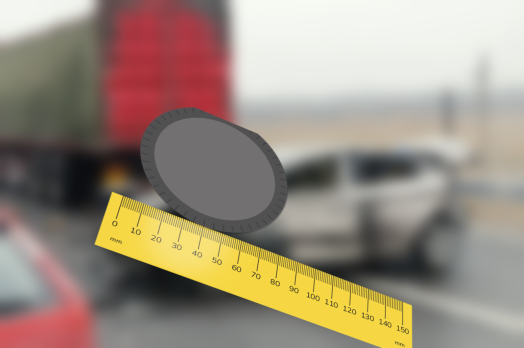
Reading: {"value": 80, "unit": "mm"}
